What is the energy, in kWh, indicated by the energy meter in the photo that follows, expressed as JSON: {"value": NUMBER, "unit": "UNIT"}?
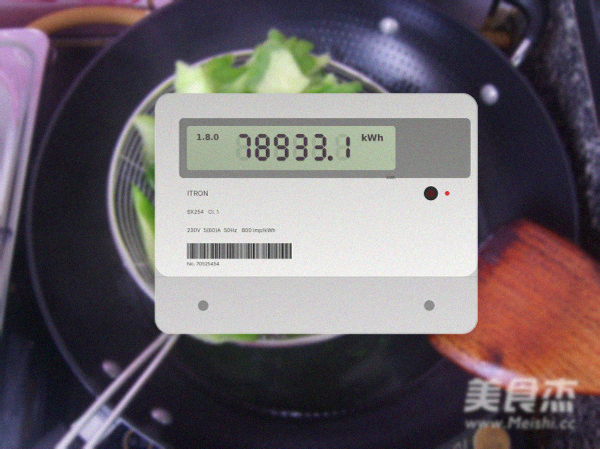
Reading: {"value": 78933.1, "unit": "kWh"}
